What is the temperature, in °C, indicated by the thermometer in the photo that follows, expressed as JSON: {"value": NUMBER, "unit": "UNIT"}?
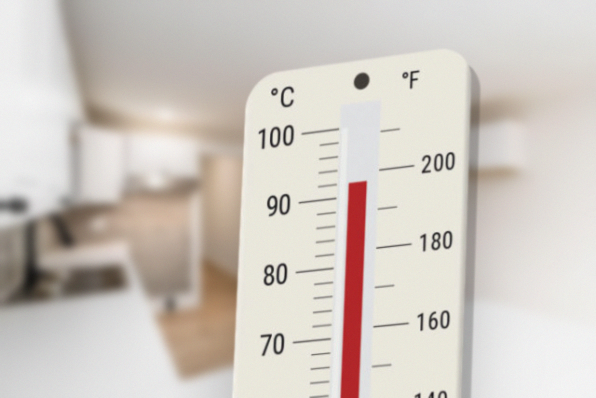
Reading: {"value": 92, "unit": "°C"}
